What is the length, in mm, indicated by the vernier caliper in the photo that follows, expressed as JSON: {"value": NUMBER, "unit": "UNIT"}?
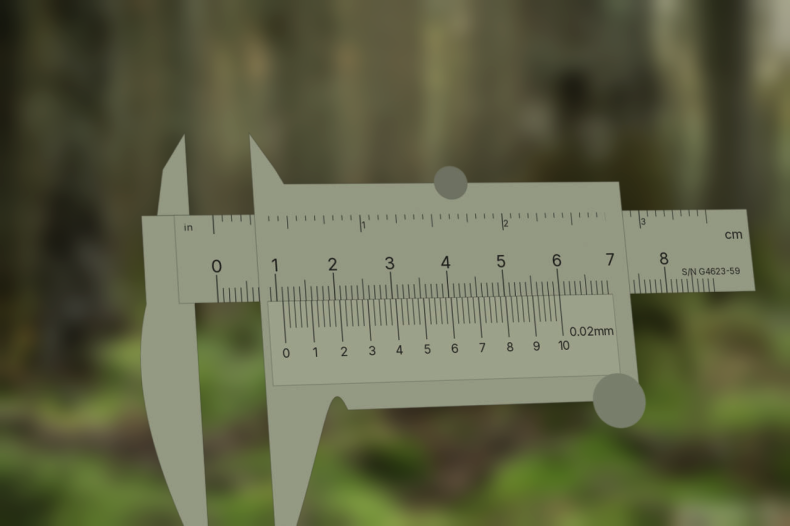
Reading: {"value": 11.0, "unit": "mm"}
